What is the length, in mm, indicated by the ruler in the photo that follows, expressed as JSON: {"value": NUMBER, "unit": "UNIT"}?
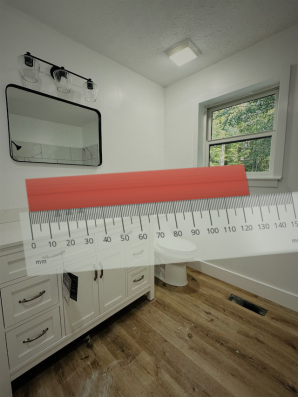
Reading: {"value": 125, "unit": "mm"}
